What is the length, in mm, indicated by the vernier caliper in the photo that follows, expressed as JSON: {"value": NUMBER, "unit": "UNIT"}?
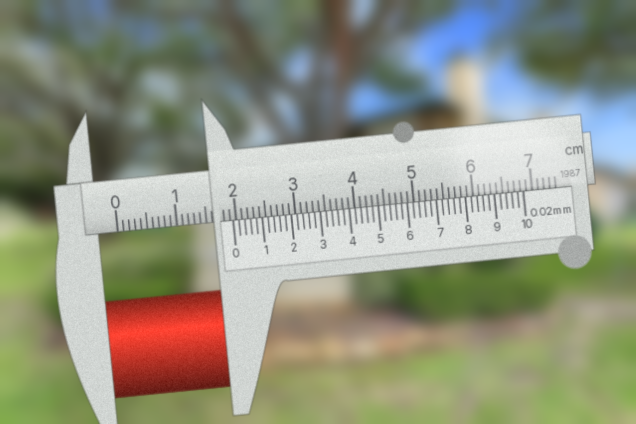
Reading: {"value": 19.5, "unit": "mm"}
